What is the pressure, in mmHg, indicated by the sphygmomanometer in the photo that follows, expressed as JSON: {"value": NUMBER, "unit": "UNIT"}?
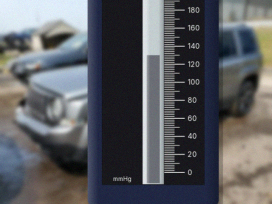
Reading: {"value": 130, "unit": "mmHg"}
